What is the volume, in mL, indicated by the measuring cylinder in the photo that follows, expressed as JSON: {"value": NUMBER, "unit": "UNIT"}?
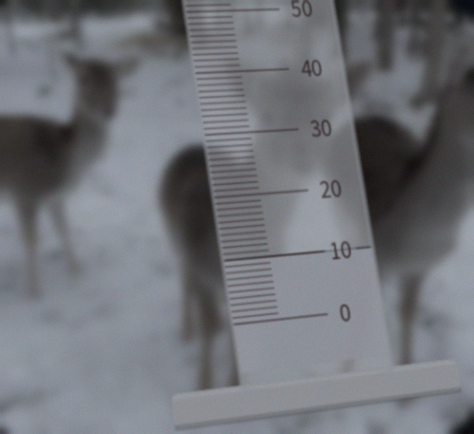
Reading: {"value": 10, "unit": "mL"}
